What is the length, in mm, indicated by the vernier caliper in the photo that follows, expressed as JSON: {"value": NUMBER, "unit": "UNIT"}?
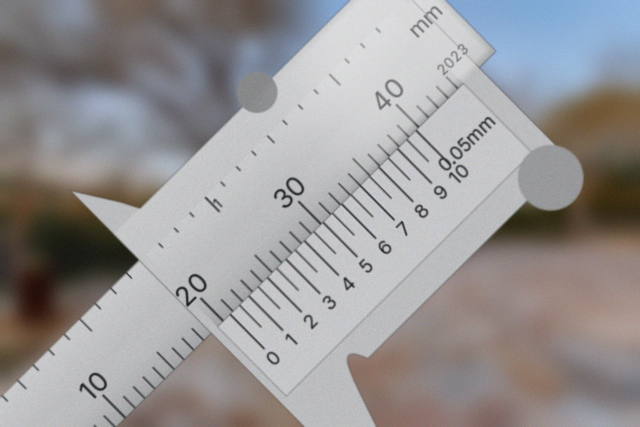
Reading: {"value": 20.7, "unit": "mm"}
